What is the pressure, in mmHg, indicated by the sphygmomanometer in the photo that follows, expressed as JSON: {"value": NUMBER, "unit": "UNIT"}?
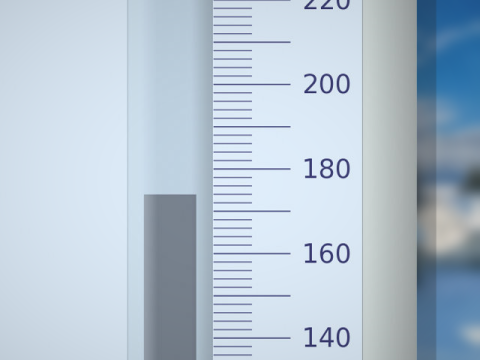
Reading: {"value": 174, "unit": "mmHg"}
